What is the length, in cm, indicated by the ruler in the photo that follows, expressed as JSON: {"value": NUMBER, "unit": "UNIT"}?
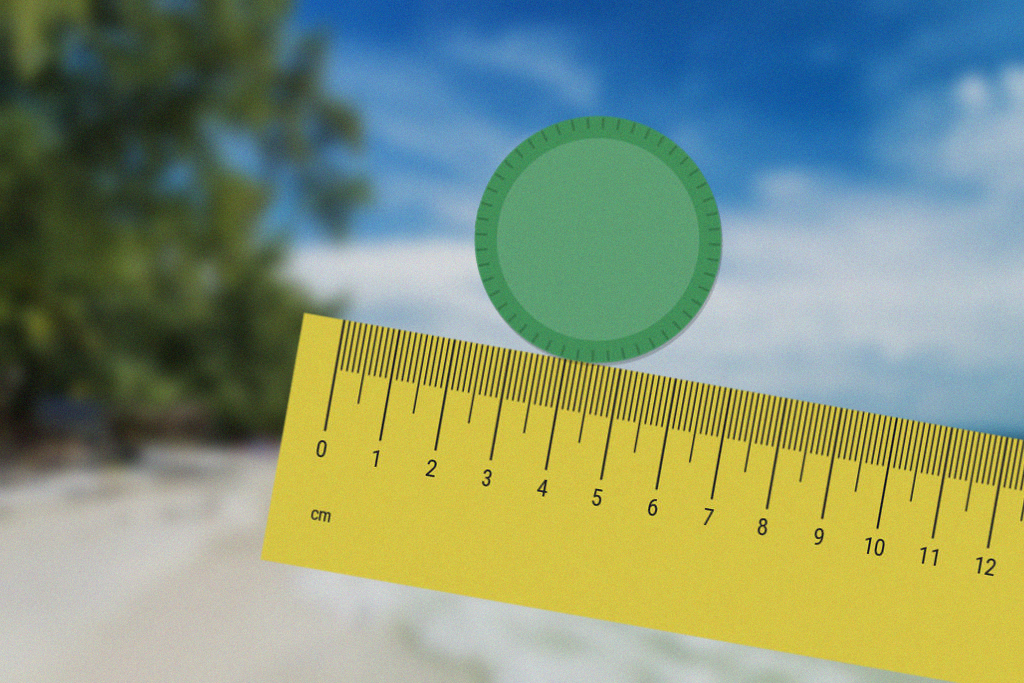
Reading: {"value": 4.4, "unit": "cm"}
